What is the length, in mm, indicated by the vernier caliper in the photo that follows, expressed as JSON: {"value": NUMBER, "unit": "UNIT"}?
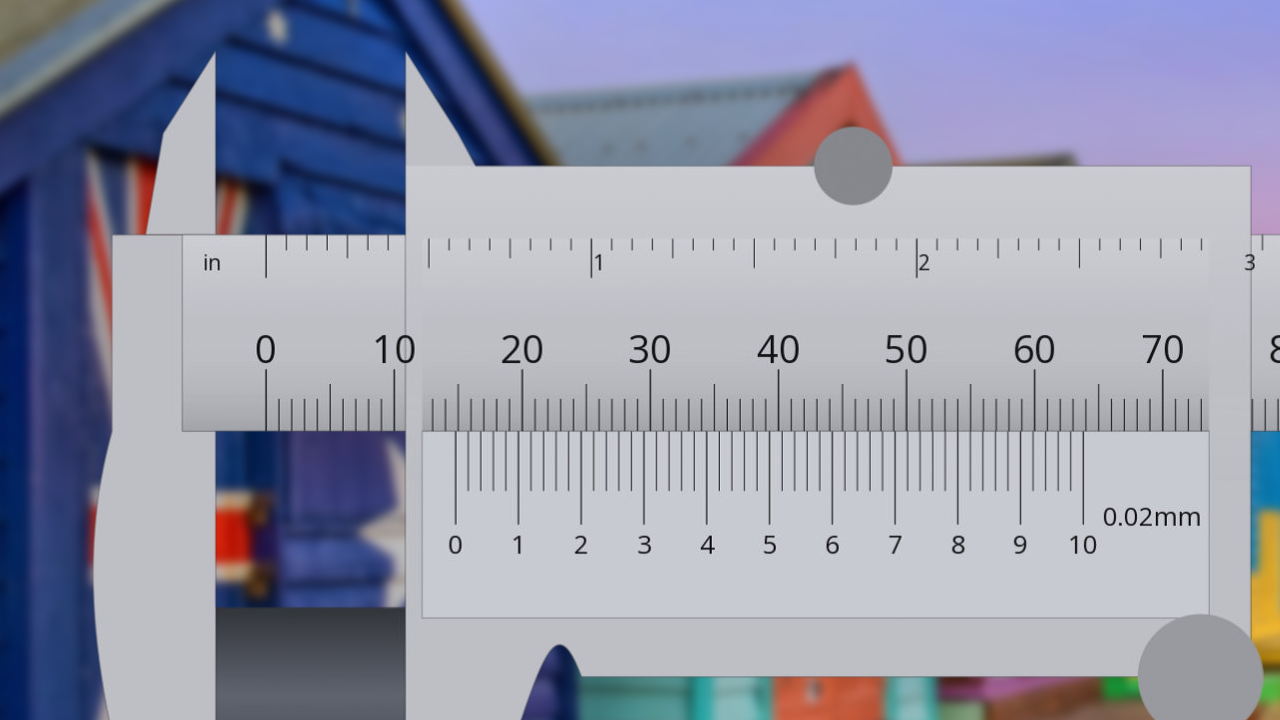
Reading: {"value": 14.8, "unit": "mm"}
